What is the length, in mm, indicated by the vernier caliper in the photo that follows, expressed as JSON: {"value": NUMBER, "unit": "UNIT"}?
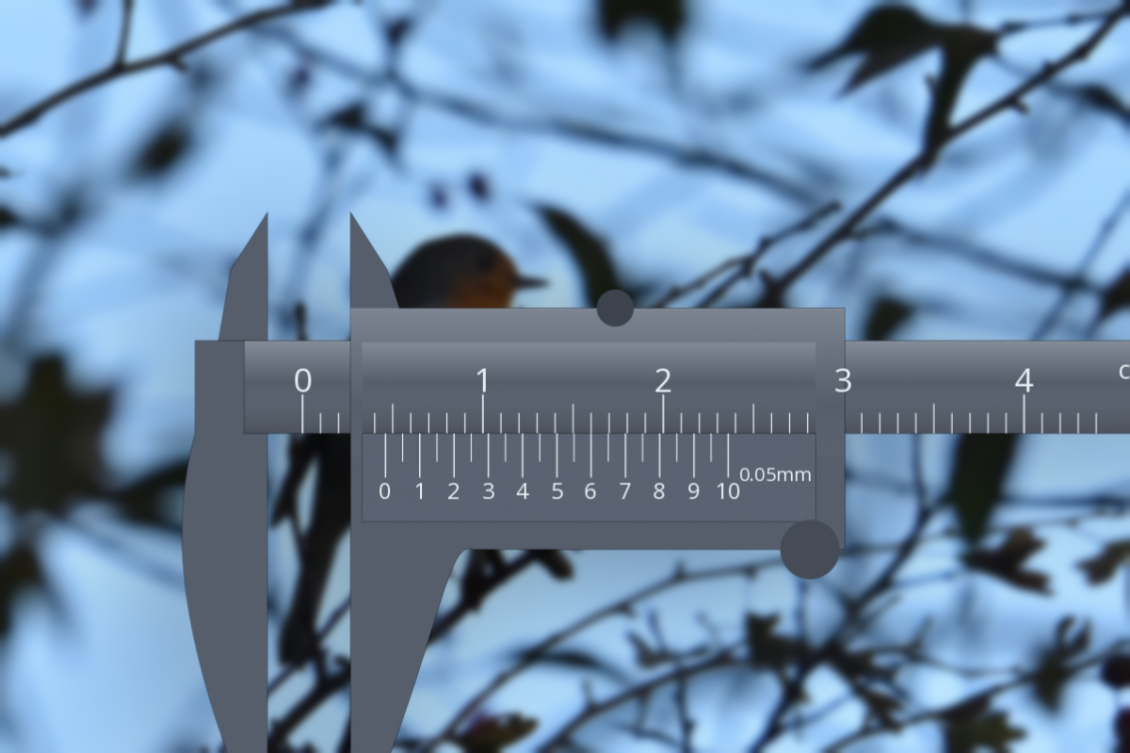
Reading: {"value": 4.6, "unit": "mm"}
